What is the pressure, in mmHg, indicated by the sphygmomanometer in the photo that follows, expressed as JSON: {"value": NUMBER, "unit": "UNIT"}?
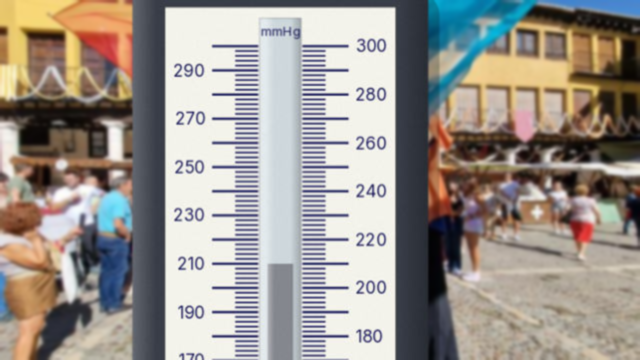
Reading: {"value": 210, "unit": "mmHg"}
